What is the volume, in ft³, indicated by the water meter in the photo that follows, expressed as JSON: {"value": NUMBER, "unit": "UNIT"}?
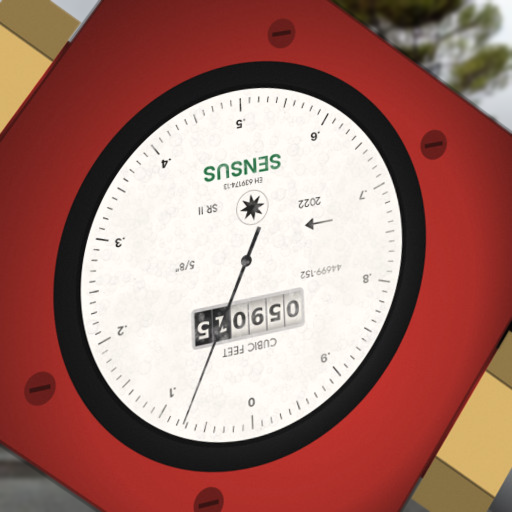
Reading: {"value": 59015.07, "unit": "ft³"}
